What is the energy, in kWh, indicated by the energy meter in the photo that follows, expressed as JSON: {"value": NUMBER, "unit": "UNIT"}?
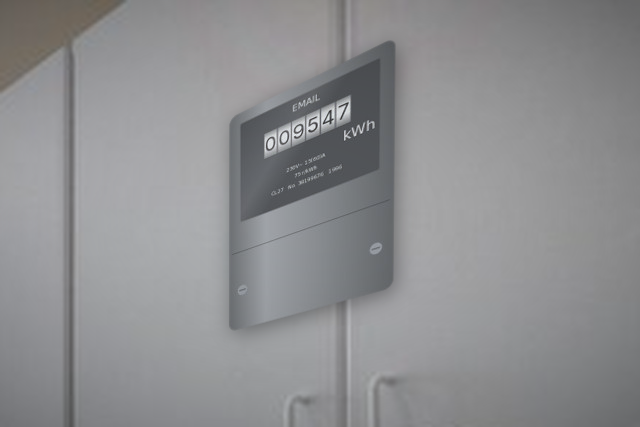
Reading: {"value": 9547, "unit": "kWh"}
